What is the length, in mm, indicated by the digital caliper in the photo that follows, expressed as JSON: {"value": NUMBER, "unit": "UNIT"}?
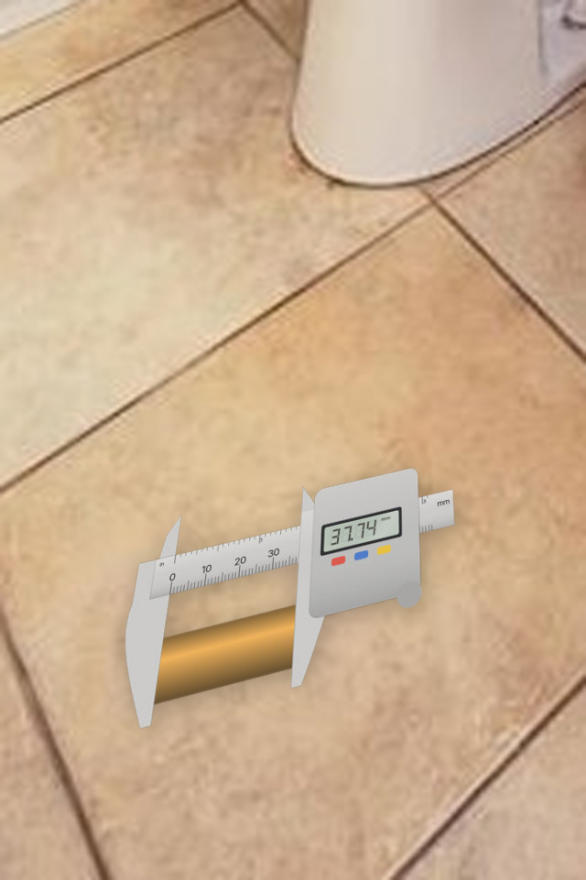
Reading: {"value": 37.74, "unit": "mm"}
